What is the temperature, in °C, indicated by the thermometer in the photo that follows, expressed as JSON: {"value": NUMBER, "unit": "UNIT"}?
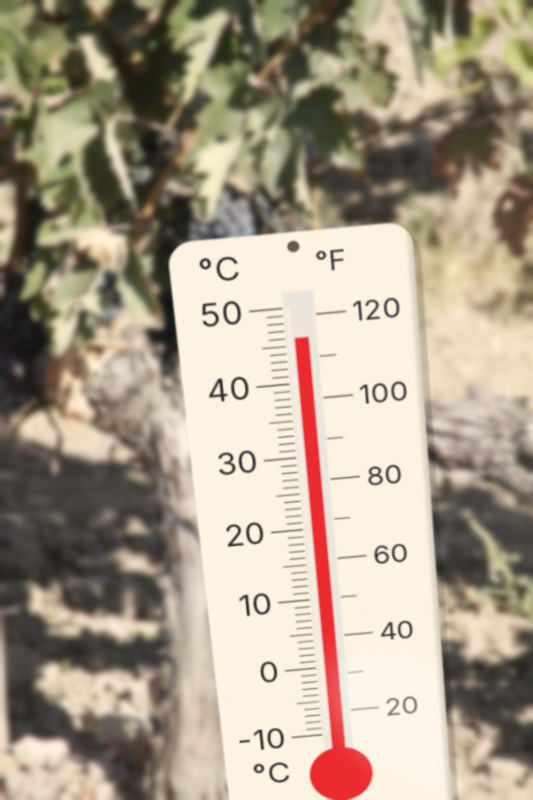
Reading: {"value": 46, "unit": "°C"}
